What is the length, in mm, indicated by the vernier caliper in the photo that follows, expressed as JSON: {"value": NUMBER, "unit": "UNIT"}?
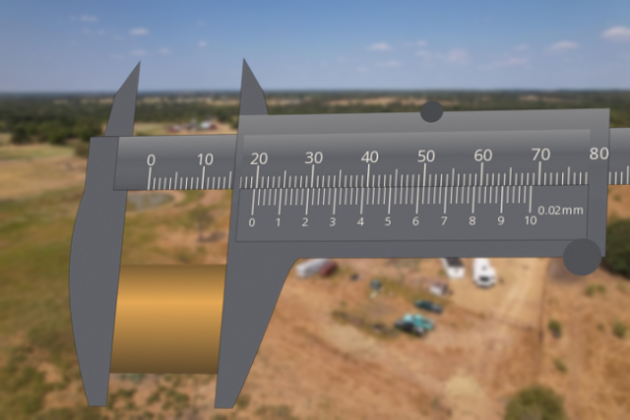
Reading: {"value": 19.6, "unit": "mm"}
